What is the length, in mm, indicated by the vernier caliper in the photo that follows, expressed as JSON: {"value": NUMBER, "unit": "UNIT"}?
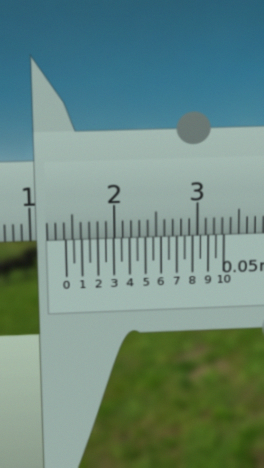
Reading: {"value": 14.2, "unit": "mm"}
